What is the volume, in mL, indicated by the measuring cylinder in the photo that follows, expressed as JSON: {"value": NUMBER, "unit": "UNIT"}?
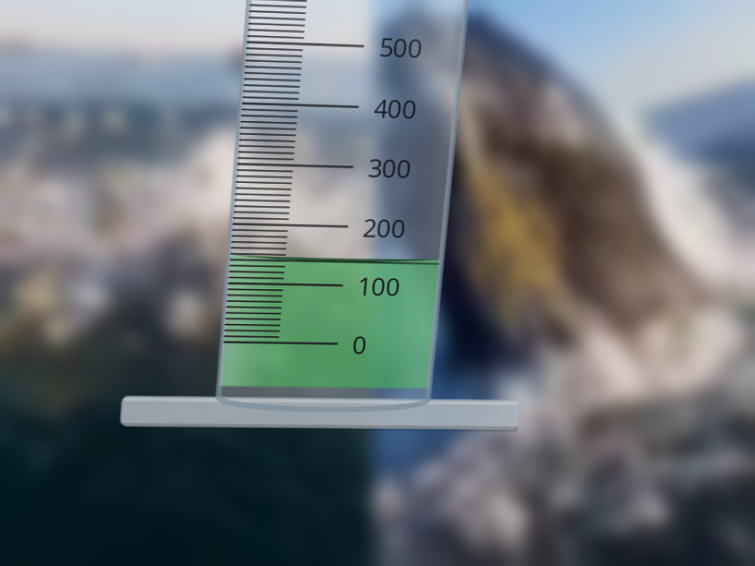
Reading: {"value": 140, "unit": "mL"}
